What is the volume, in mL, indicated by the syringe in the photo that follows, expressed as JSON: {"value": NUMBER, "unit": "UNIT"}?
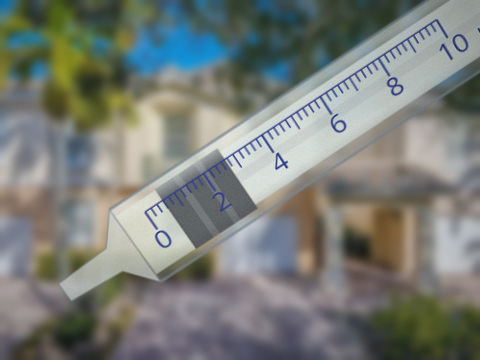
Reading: {"value": 0.6, "unit": "mL"}
